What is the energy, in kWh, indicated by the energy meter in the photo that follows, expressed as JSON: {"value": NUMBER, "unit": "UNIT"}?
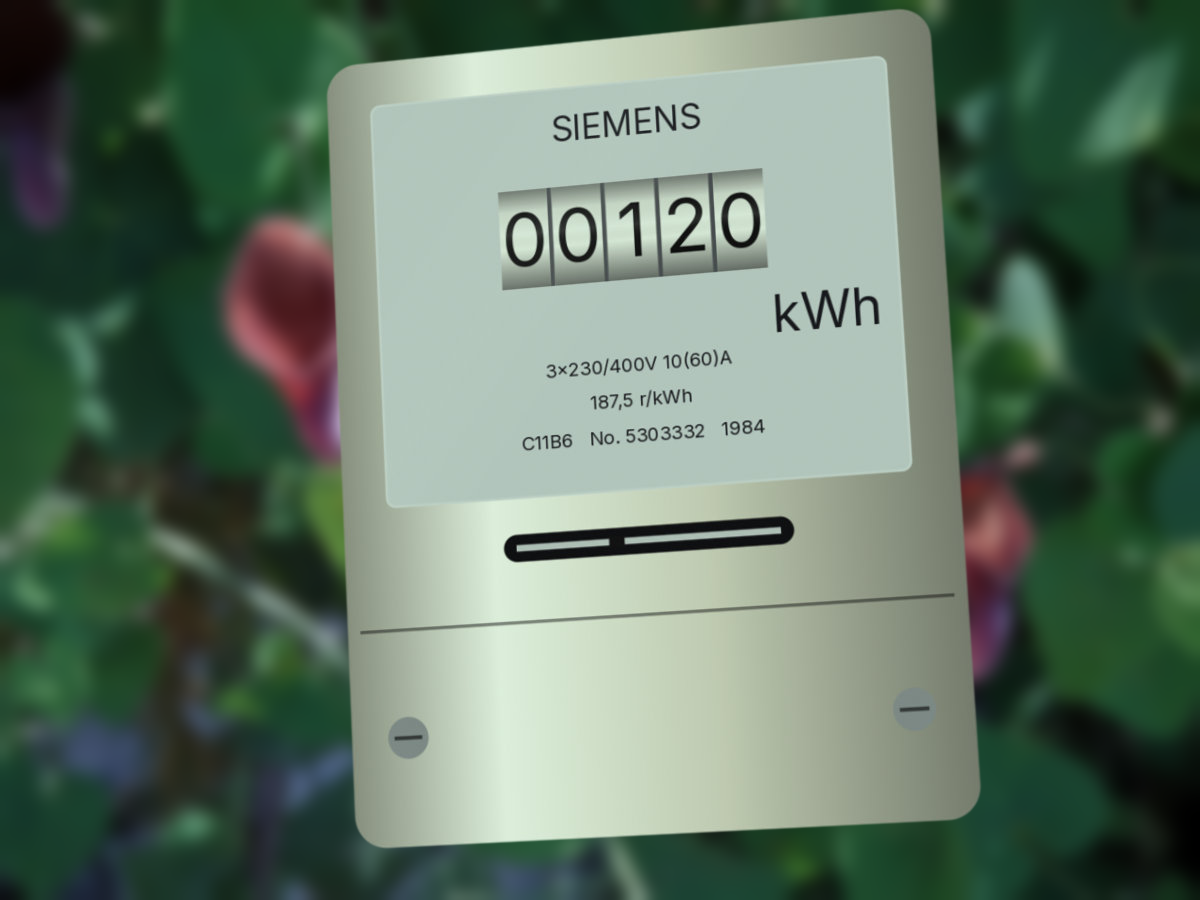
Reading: {"value": 120, "unit": "kWh"}
